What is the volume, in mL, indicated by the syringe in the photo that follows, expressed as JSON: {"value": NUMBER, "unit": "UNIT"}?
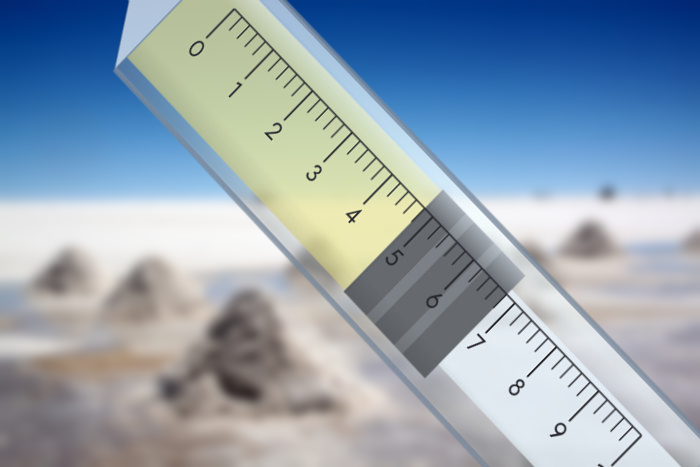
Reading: {"value": 4.8, "unit": "mL"}
